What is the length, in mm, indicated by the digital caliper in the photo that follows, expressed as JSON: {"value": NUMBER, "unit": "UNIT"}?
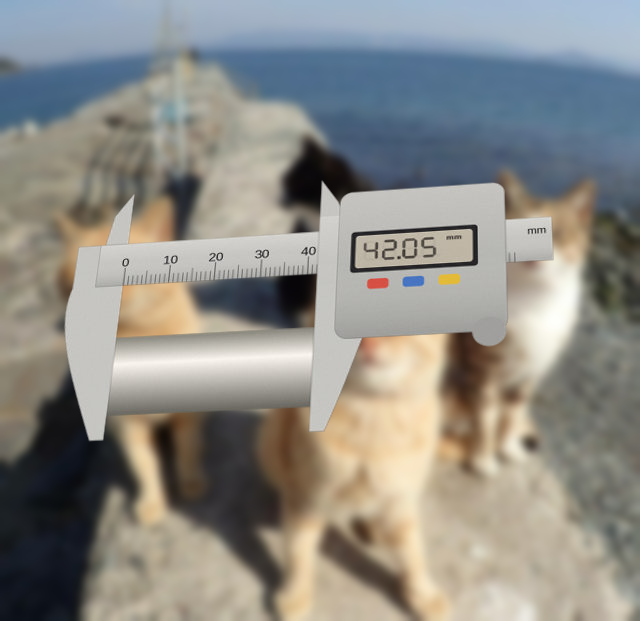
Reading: {"value": 42.05, "unit": "mm"}
